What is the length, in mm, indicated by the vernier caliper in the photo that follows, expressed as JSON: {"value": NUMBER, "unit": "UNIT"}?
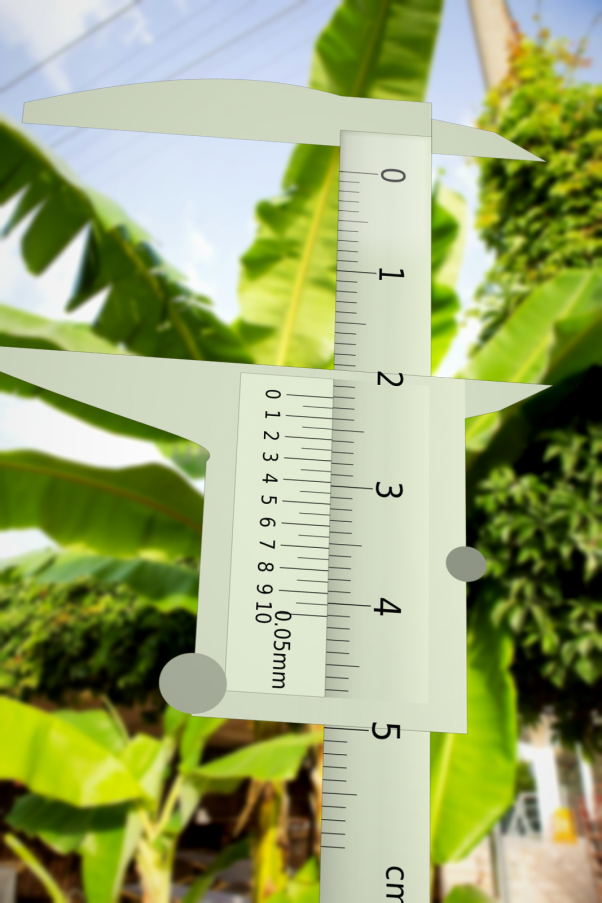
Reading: {"value": 22.1, "unit": "mm"}
